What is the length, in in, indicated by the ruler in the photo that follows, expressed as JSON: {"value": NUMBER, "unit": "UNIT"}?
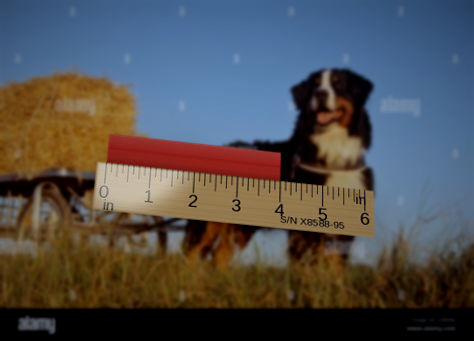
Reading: {"value": 4, "unit": "in"}
